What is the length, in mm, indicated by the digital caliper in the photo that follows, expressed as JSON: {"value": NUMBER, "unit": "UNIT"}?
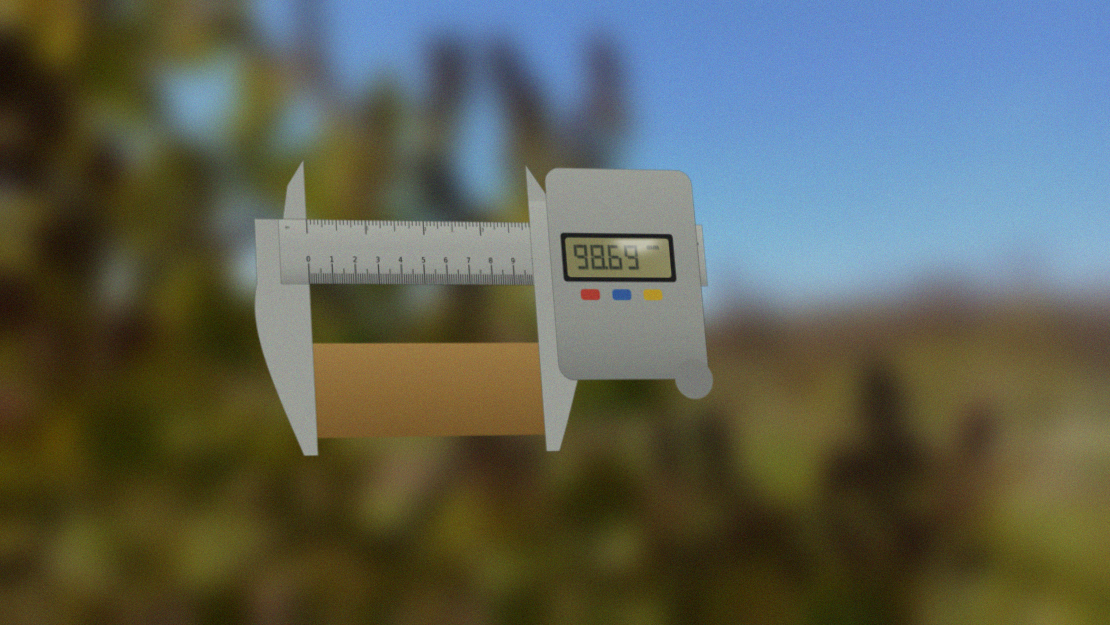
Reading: {"value": 98.69, "unit": "mm"}
